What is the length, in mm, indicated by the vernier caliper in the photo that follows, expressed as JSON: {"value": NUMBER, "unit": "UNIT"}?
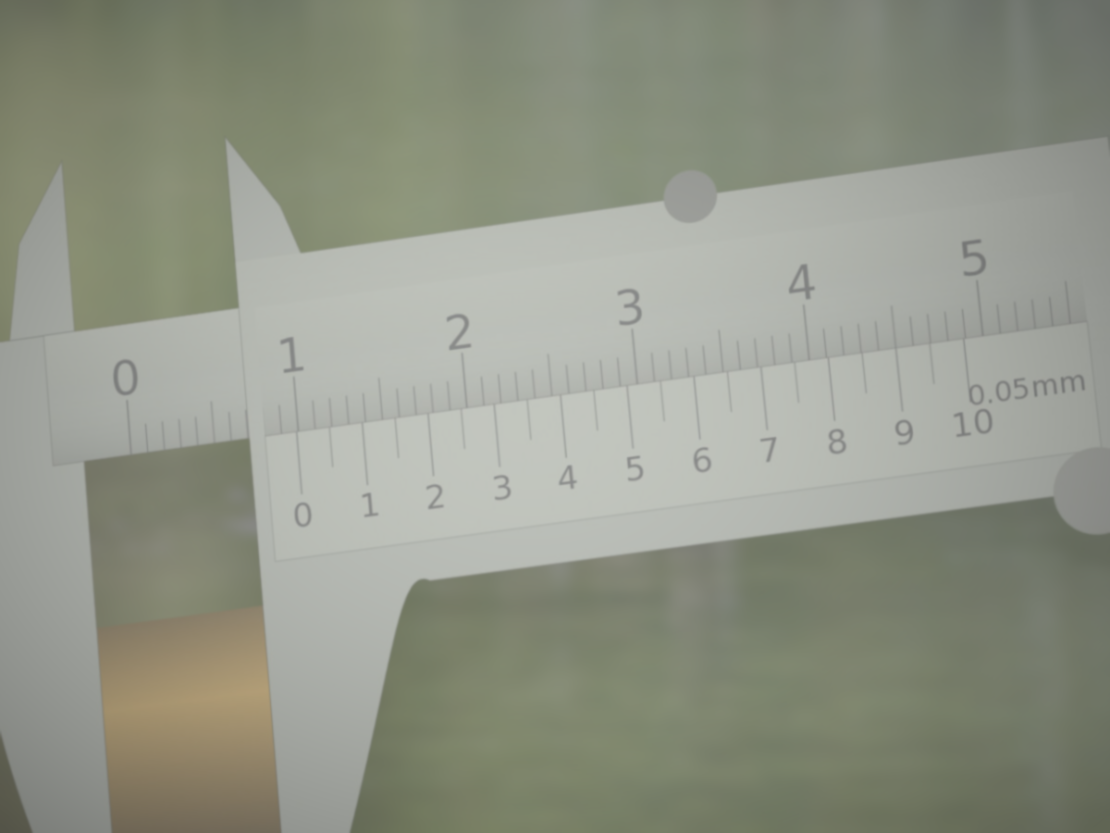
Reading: {"value": 9.9, "unit": "mm"}
